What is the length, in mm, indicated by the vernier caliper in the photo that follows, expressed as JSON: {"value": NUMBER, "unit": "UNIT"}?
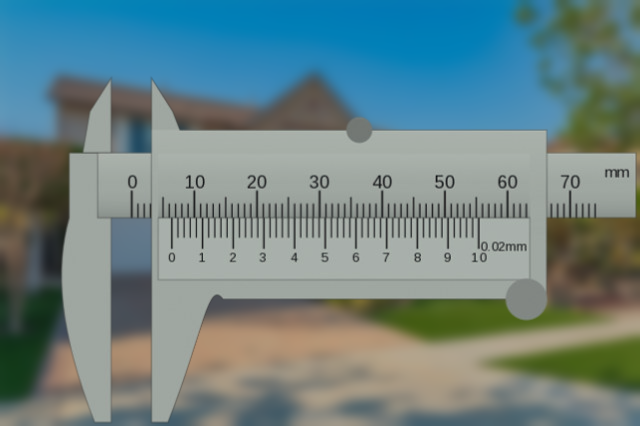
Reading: {"value": 6.4, "unit": "mm"}
